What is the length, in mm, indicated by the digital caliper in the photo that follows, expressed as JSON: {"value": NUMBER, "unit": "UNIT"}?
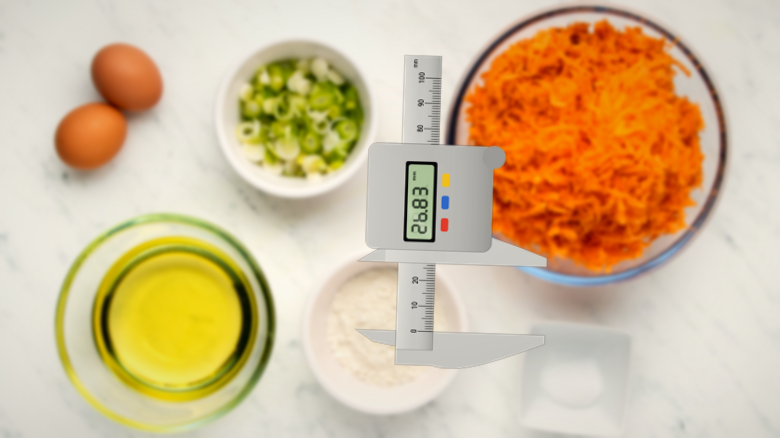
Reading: {"value": 26.83, "unit": "mm"}
